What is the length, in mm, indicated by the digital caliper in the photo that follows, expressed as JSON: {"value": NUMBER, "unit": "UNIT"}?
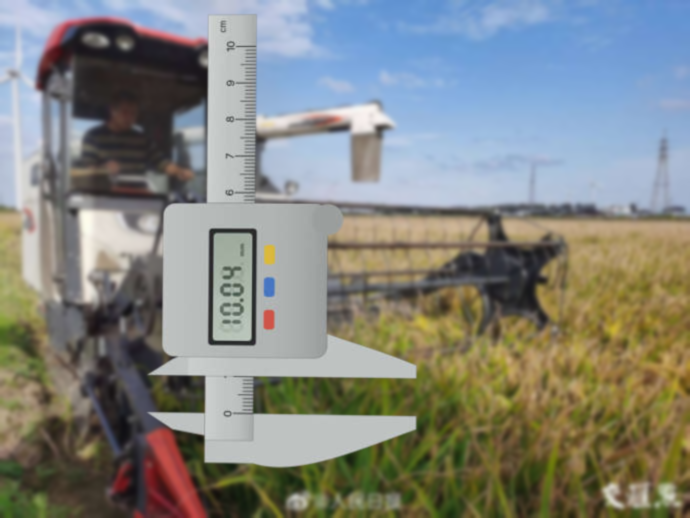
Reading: {"value": 10.04, "unit": "mm"}
